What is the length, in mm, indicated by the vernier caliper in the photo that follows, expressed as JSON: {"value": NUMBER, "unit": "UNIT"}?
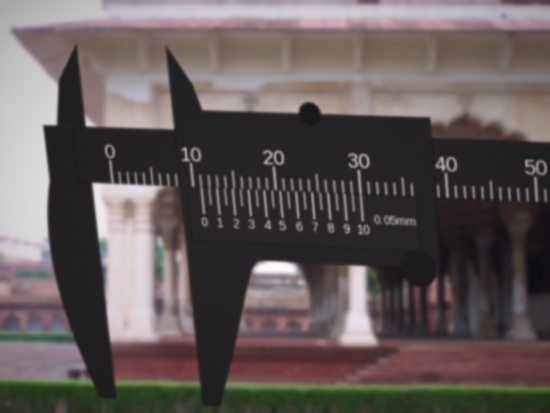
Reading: {"value": 11.0, "unit": "mm"}
